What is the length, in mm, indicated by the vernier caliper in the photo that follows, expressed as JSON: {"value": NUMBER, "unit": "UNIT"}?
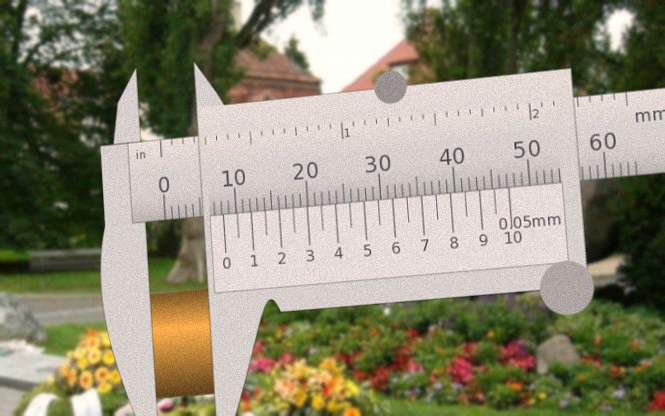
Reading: {"value": 8.2, "unit": "mm"}
